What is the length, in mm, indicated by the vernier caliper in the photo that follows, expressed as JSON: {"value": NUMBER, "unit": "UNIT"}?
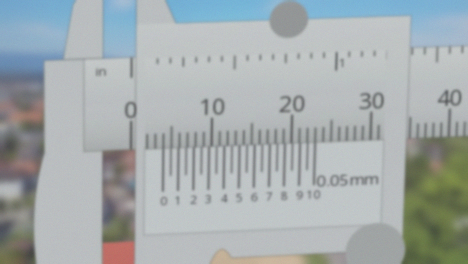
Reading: {"value": 4.0, "unit": "mm"}
